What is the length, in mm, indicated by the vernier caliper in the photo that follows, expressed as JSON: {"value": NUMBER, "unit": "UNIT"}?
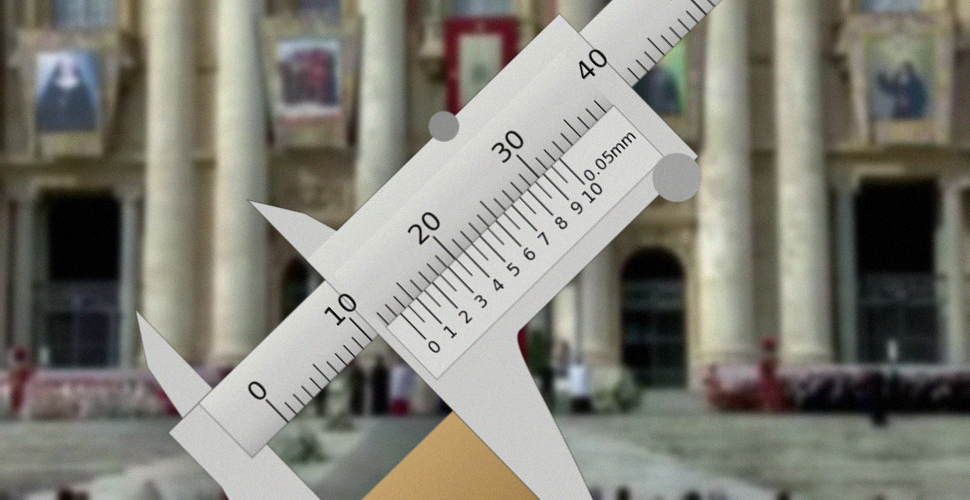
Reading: {"value": 13.4, "unit": "mm"}
